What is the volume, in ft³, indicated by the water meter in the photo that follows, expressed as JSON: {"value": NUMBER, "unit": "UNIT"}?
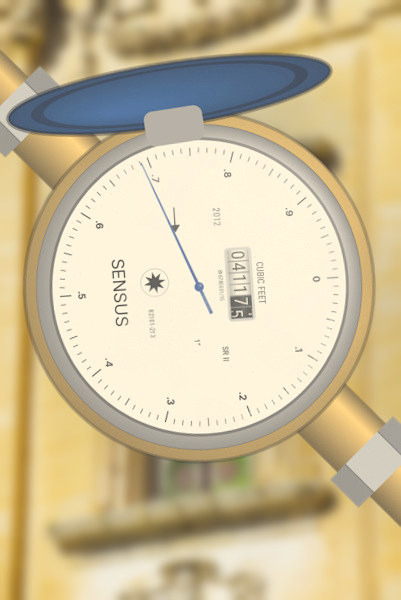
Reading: {"value": 41174.69, "unit": "ft³"}
